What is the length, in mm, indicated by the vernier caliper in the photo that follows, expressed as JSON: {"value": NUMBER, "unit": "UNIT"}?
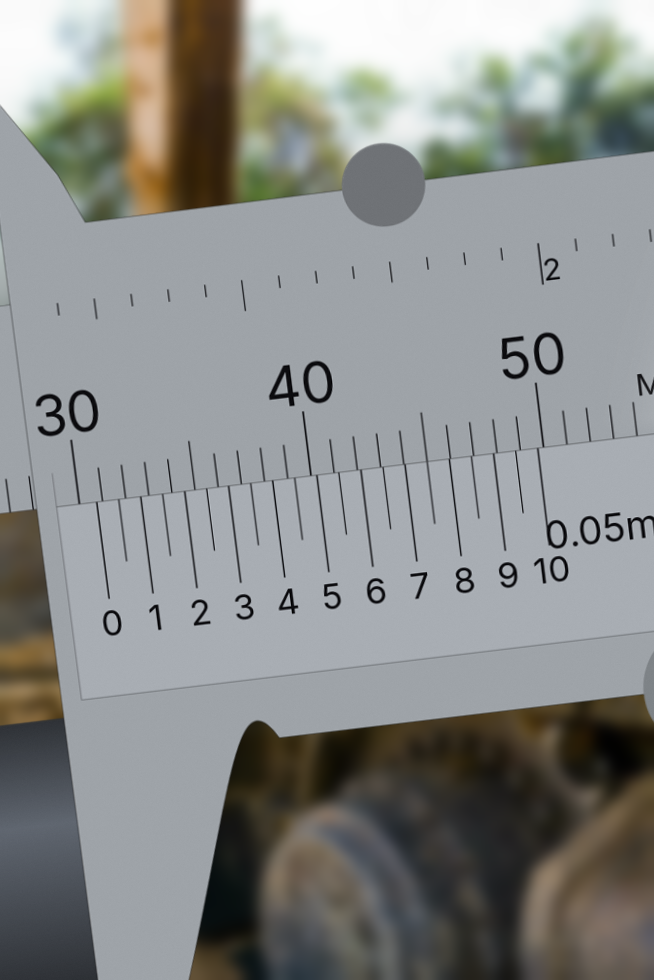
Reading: {"value": 30.75, "unit": "mm"}
